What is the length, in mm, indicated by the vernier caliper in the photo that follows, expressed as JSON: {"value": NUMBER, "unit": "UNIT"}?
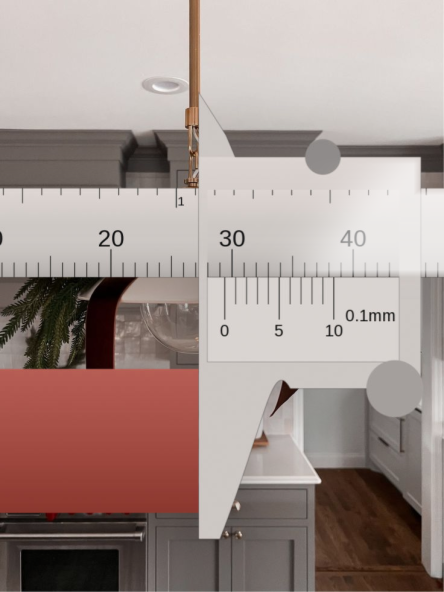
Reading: {"value": 29.4, "unit": "mm"}
